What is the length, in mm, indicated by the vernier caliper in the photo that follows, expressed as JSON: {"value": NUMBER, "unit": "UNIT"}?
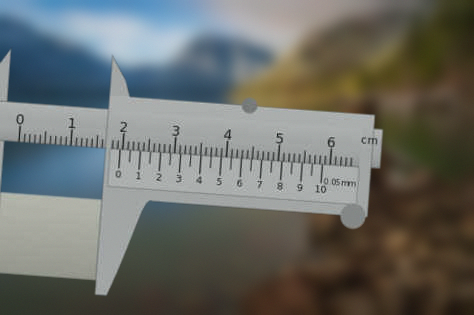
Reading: {"value": 19.5, "unit": "mm"}
